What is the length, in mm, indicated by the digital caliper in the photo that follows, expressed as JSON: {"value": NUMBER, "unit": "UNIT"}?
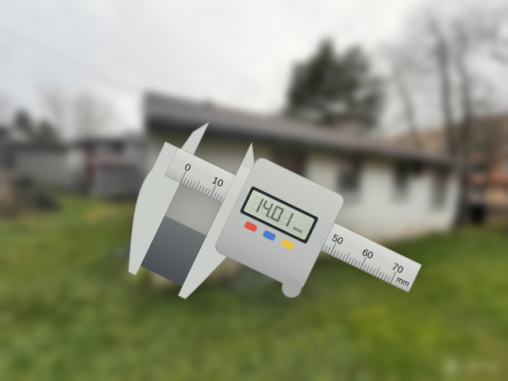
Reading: {"value": 14.01, "unit": "mm"}
